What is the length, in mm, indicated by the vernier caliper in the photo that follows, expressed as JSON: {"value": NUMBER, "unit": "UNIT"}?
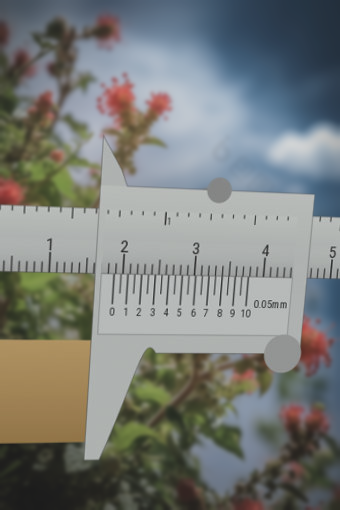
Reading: {"value": 18.8, "unit": "mm"}
